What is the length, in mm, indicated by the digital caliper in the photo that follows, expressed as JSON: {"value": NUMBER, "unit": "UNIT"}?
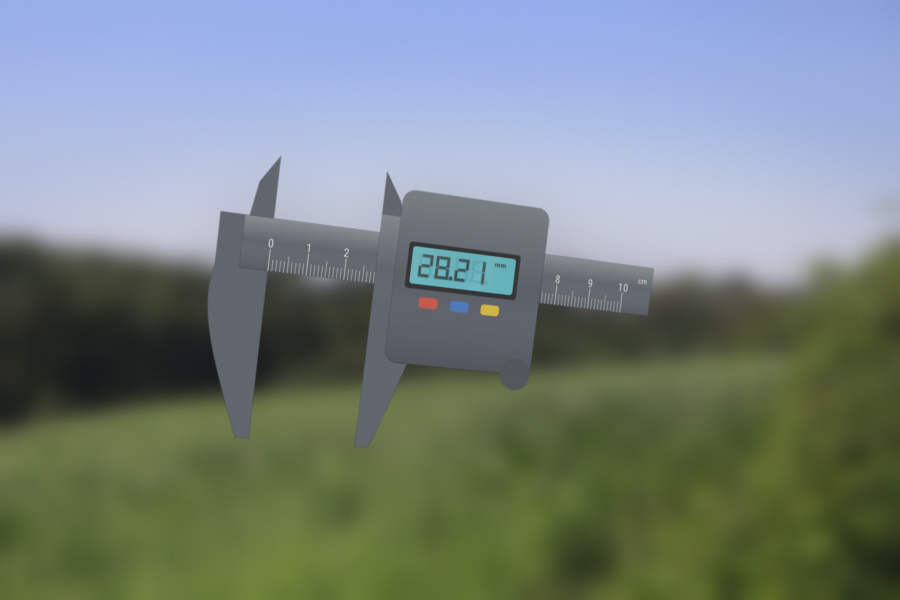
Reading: {"value": 28.21, "unit": "mm"}
